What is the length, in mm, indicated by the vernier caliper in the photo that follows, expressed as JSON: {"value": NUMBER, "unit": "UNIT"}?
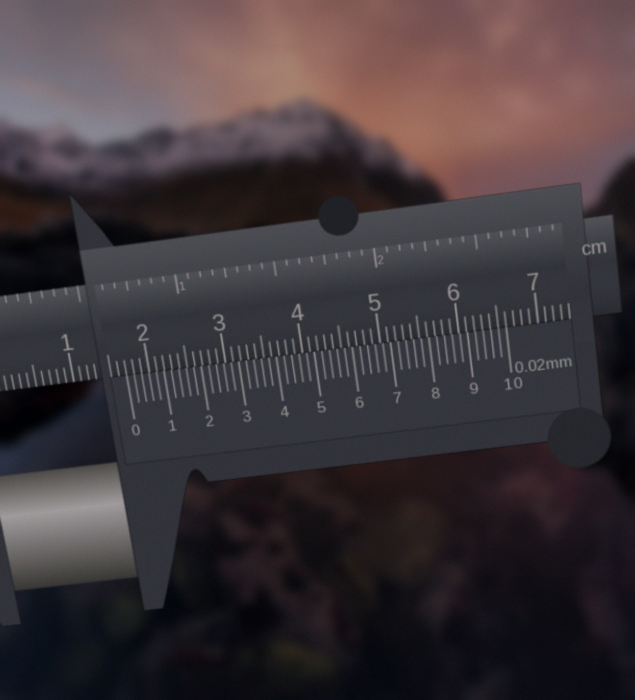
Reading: {"value": 17.0, "unit": "mm"}
